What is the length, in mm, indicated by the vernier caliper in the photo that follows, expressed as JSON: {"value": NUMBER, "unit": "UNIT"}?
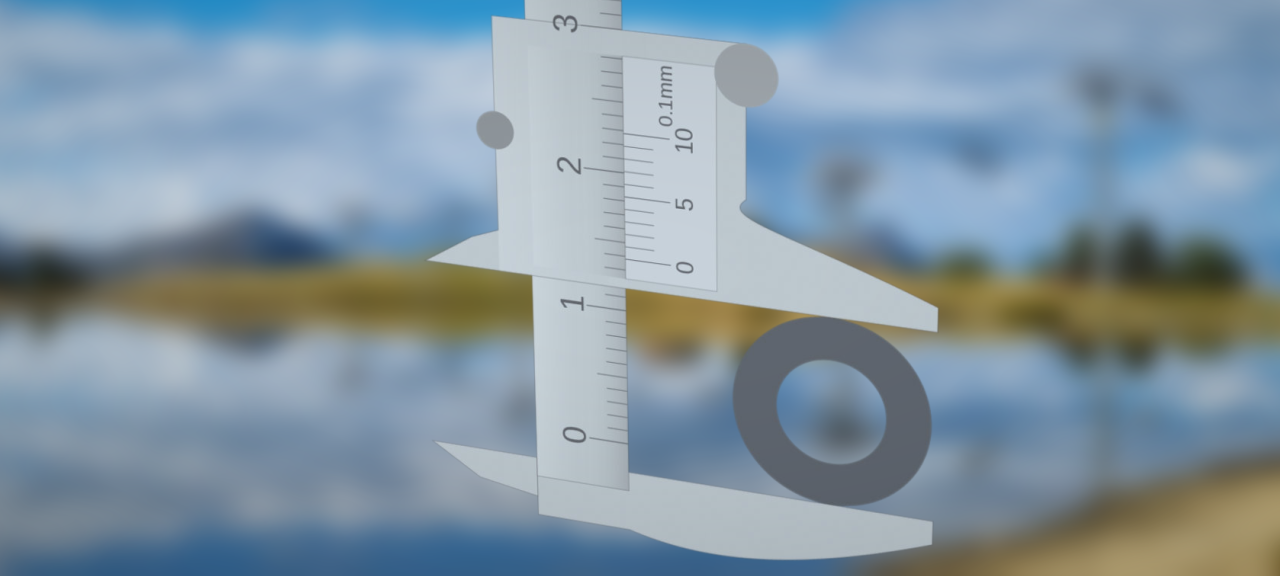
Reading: {"value": 13.8, "unit": "mm"}
